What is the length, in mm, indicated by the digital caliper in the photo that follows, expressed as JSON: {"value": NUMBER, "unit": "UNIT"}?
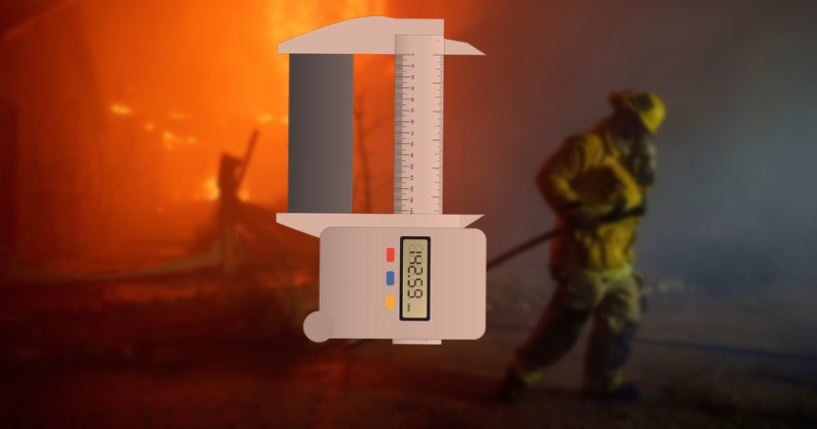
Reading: {"value": 142.59, "unit": "mm"}
